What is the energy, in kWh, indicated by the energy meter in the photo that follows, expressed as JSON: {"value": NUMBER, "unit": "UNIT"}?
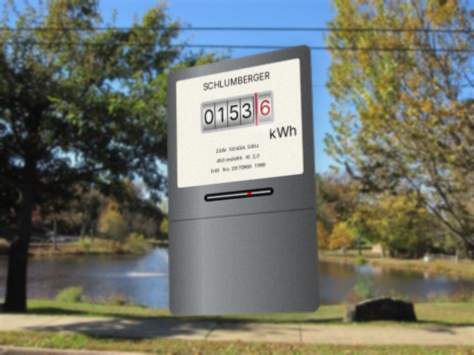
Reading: {"value": 153.6, "unit": "kWh"}
